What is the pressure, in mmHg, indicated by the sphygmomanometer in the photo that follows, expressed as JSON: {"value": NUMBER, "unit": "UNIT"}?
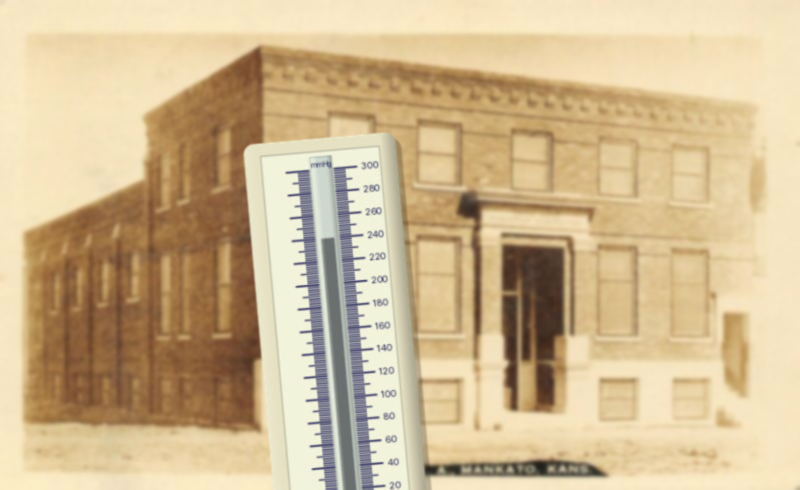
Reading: {"value": 240, "unit": "mmHg"}
